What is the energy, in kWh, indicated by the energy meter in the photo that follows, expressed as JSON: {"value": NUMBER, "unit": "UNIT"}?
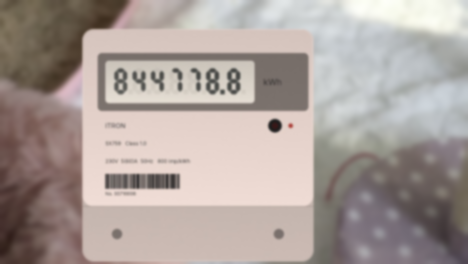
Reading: {"value": 844778.8, "unit": "kWh"}
